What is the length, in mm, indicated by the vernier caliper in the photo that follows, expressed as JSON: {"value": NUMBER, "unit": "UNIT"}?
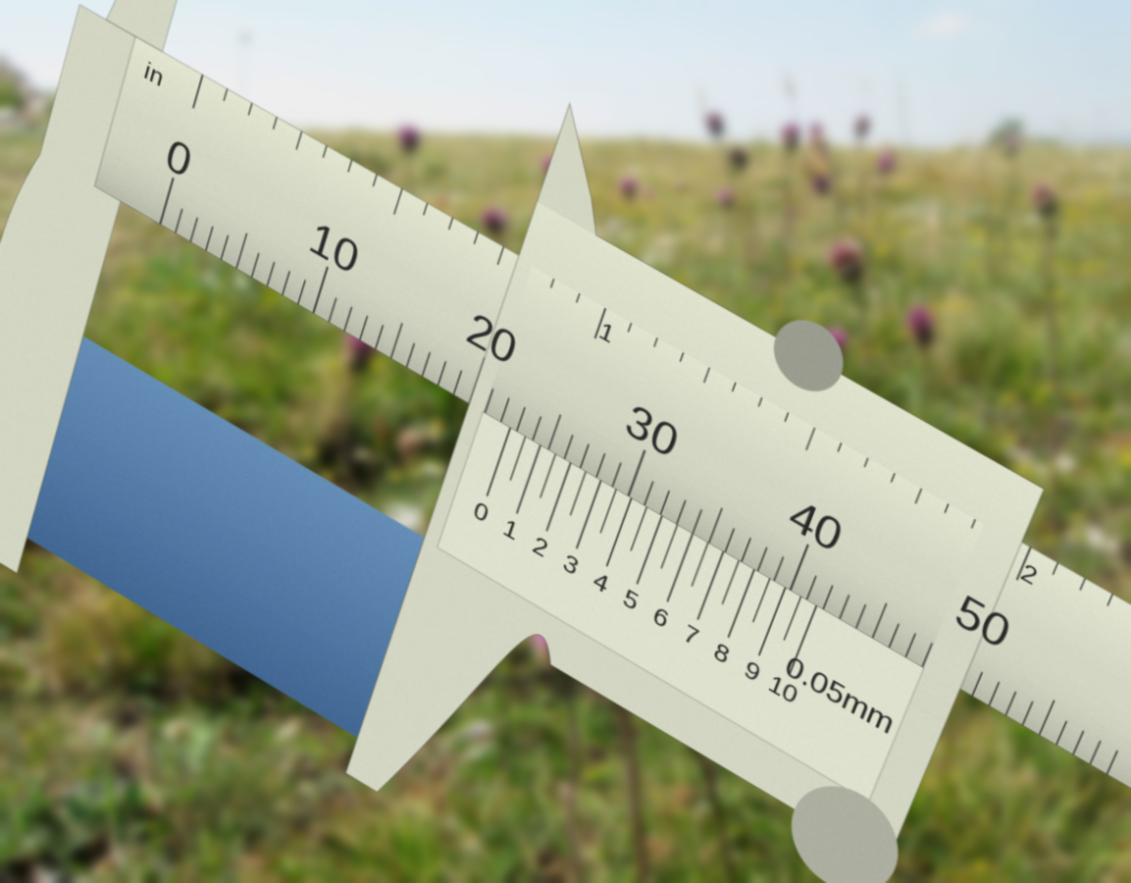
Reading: {"value": 22.6, "unit": "mm"}
